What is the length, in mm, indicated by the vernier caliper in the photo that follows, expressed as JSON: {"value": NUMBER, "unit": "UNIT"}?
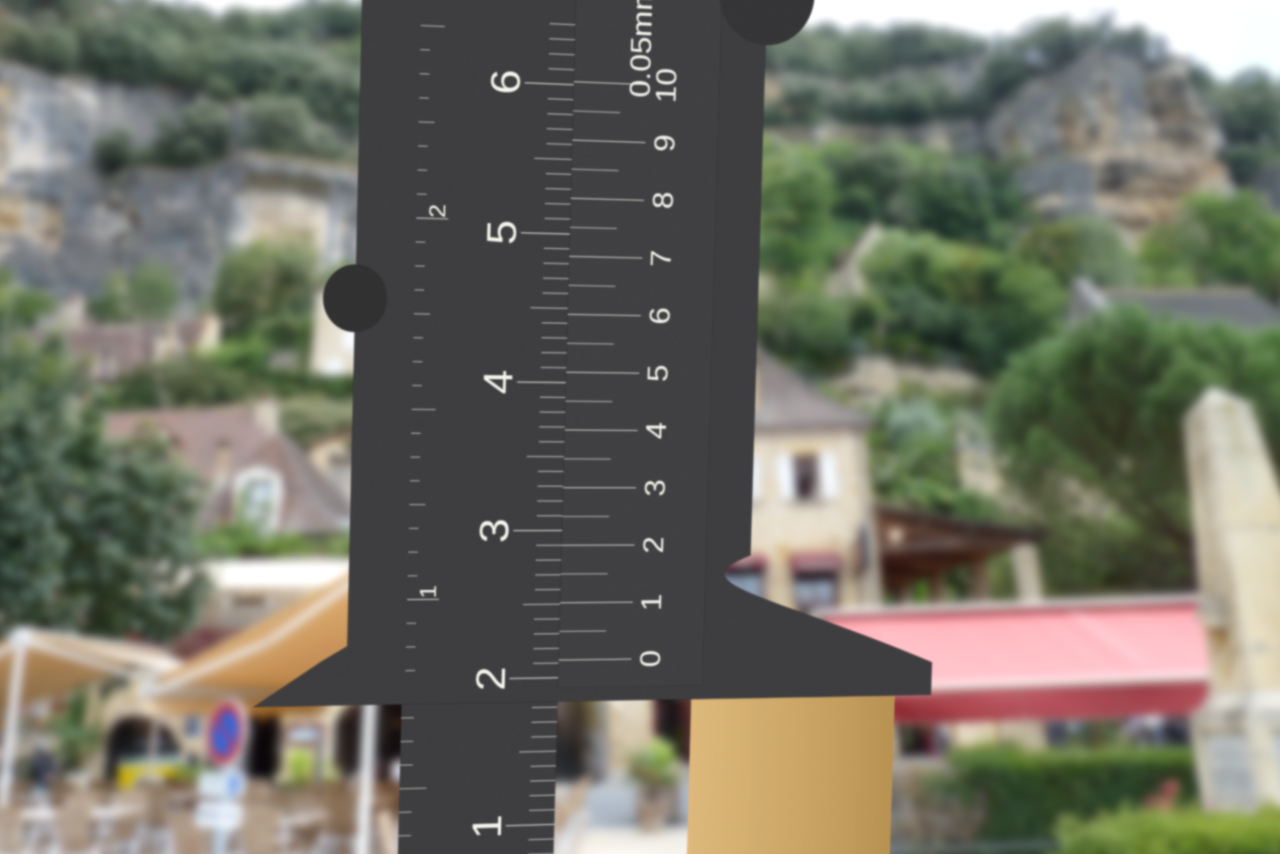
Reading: {"value": 21.2, "unit": "mm"}
